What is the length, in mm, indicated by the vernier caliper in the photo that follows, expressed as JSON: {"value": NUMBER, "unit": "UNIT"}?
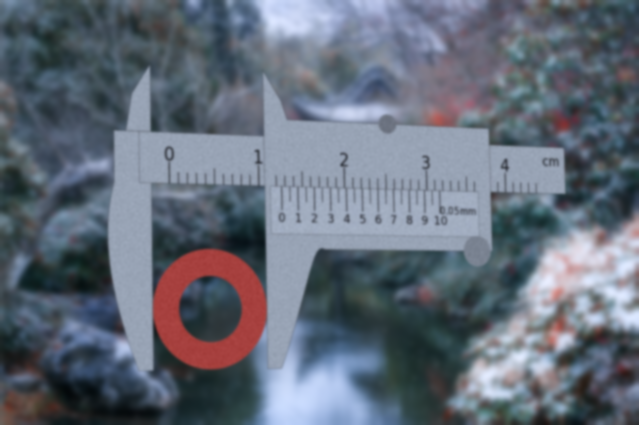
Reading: {"value": 12.6, "unit": "mm"}
